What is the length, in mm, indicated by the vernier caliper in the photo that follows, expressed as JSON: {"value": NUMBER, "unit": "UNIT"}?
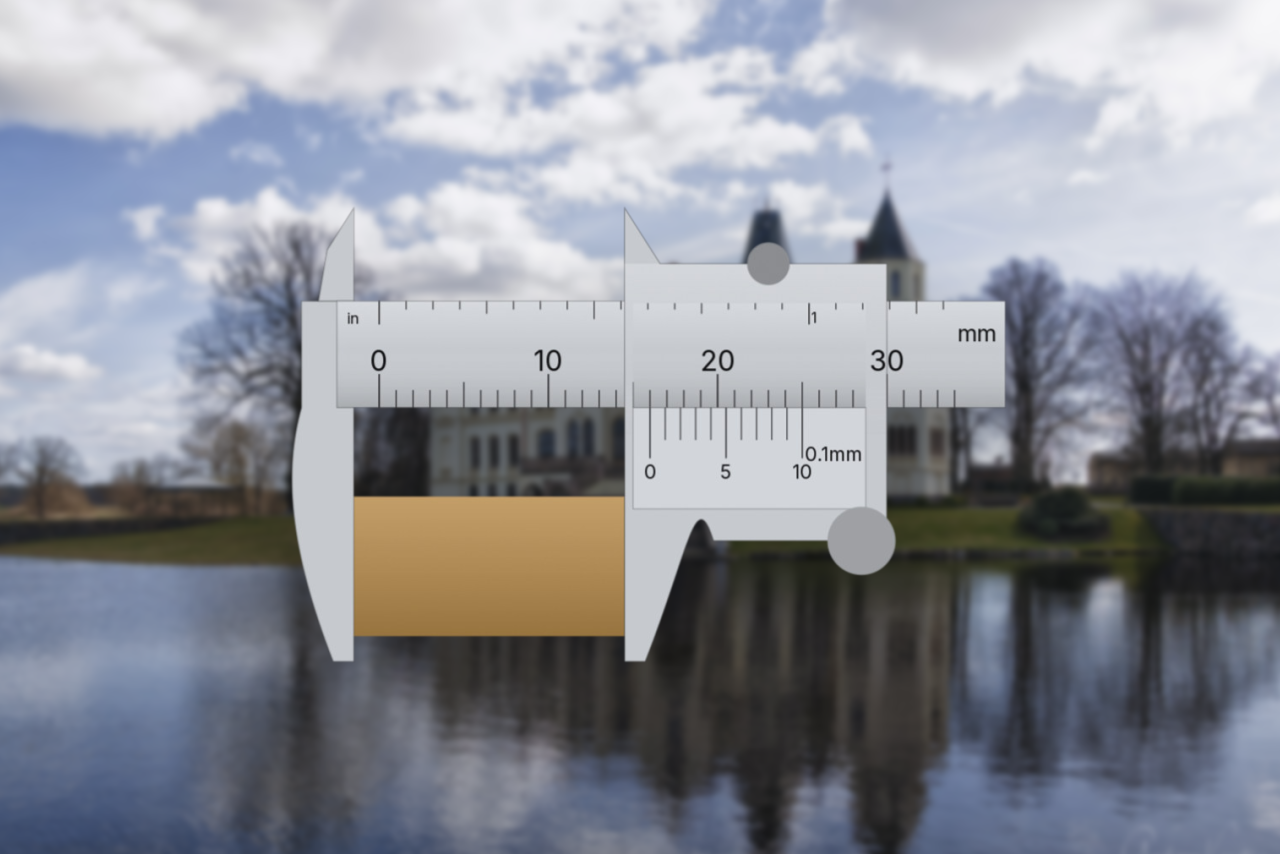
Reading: {"value": 16.0, "unit": "mm"}
